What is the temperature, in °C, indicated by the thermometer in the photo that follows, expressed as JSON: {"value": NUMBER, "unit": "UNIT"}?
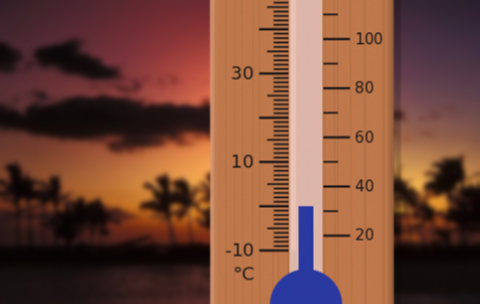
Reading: {"value": 0, "unit": "°C"}
